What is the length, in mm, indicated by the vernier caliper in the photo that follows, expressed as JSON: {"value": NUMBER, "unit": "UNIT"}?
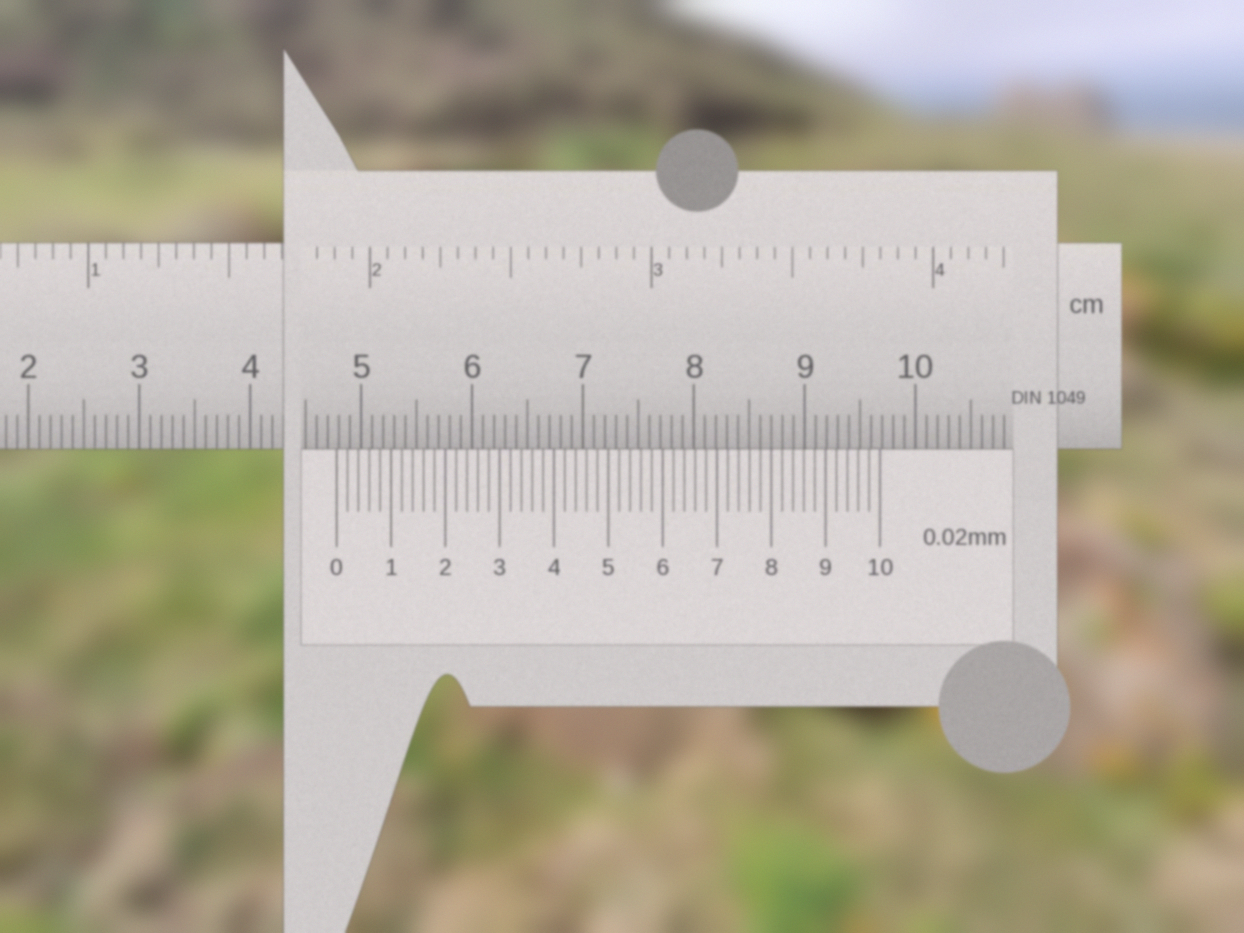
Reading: {"value": 47.8, "unit": "mm"}
